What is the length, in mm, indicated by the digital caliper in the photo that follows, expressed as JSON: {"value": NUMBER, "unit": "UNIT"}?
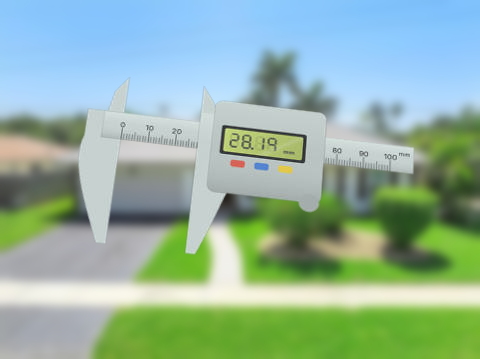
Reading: {"value": 28.19, "unit": "mm"}
